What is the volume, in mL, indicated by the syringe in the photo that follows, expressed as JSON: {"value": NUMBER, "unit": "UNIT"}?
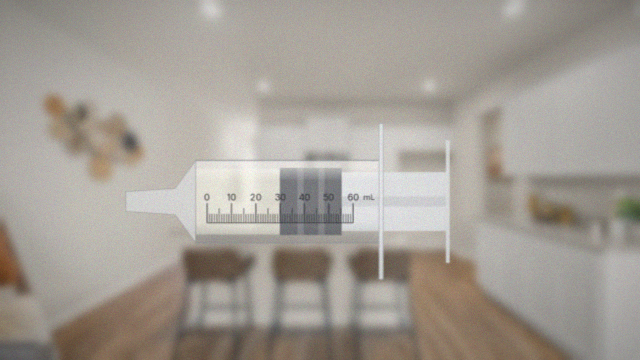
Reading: {"value": 30, "unit": "mL"}
